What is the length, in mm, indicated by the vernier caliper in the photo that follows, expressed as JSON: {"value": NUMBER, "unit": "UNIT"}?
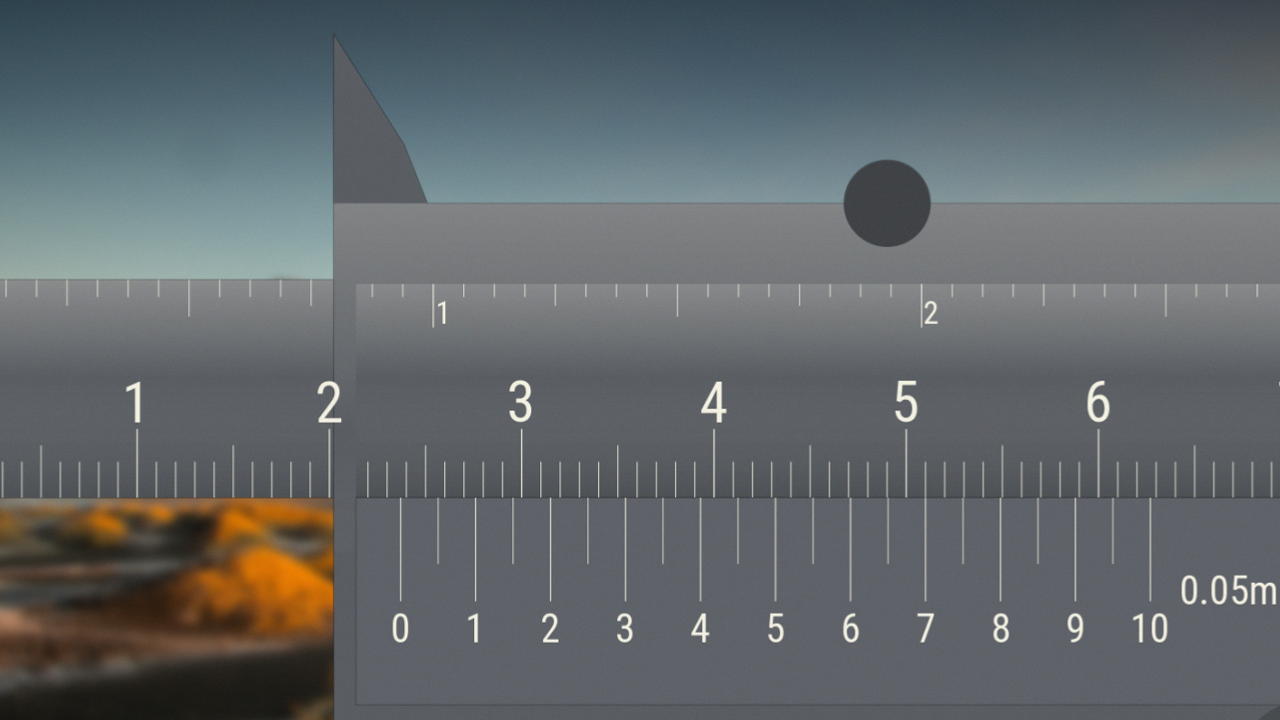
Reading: {"value": 23.7, "unit": "mm"}
